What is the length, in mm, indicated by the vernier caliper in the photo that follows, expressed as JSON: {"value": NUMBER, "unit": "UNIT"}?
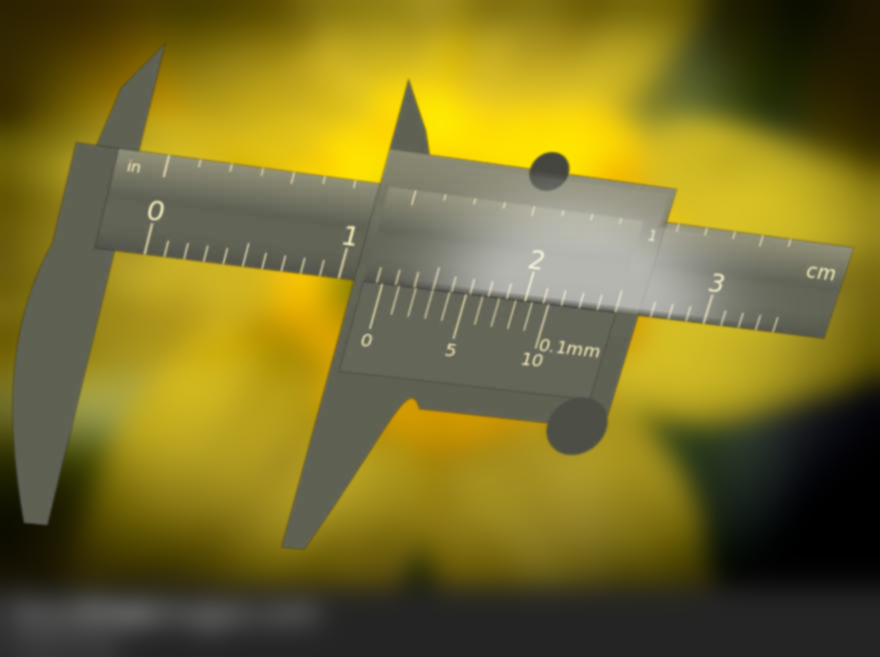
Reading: {"value": 12.3, "unit": "mm"}
